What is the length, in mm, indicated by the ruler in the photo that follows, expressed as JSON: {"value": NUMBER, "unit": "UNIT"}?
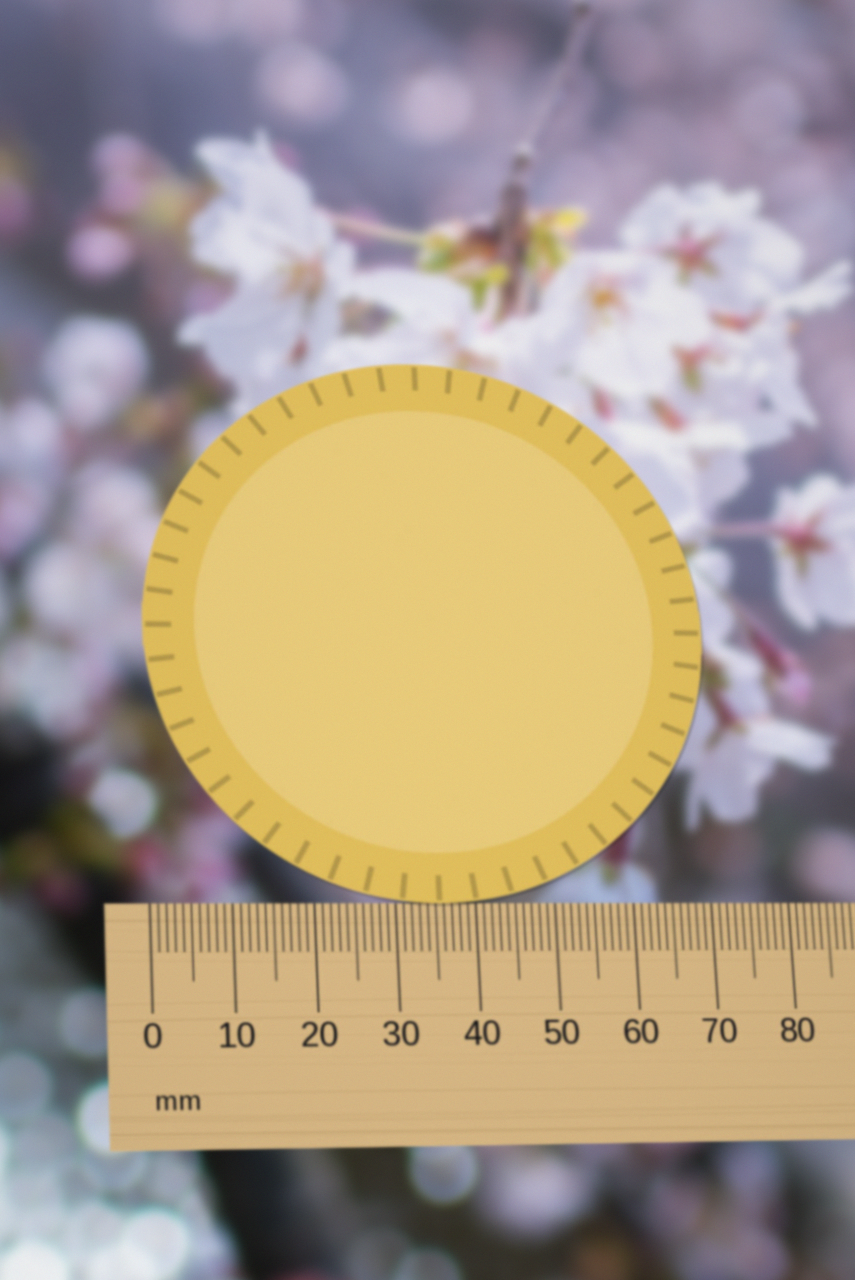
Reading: {"value": 71, "unit": "mm"}
